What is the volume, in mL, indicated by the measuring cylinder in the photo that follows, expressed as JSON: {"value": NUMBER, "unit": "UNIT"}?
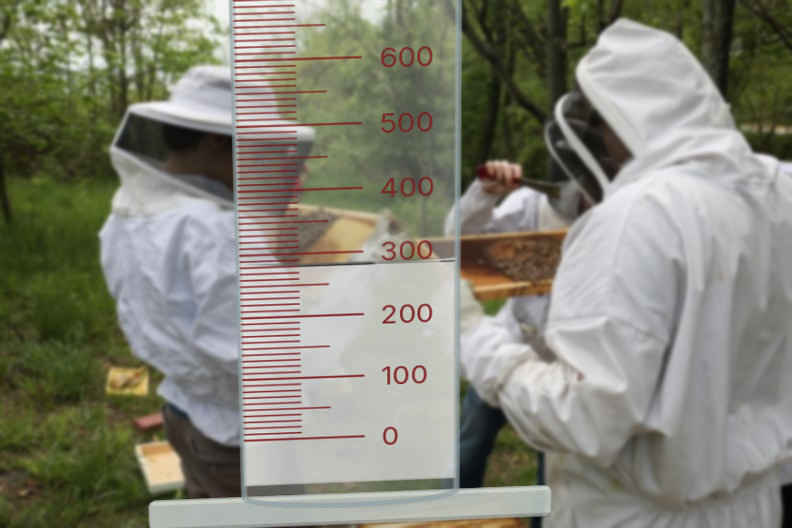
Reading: {"value": 280, "unit": "mL"}
